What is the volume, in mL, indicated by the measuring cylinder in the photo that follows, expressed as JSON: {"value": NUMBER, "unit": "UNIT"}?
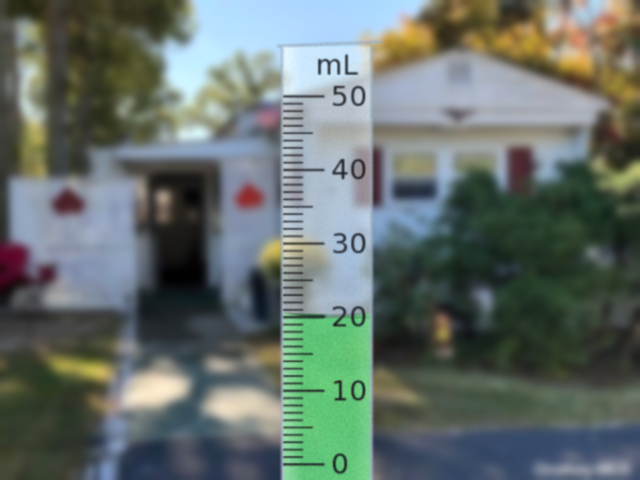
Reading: {"value": 20, "unit": "mL"}
